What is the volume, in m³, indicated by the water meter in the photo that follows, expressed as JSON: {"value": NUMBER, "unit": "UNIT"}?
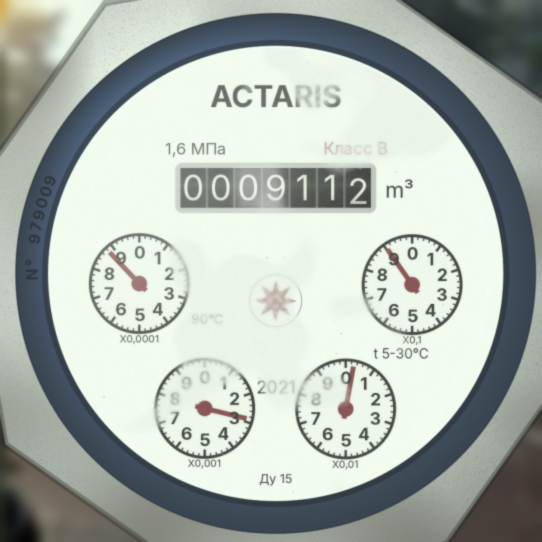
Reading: {"value": 9111.9028, "unit": "m³"}
